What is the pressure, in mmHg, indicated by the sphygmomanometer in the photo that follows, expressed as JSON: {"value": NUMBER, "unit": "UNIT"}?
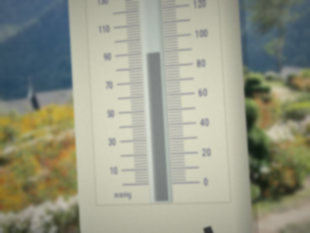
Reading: {"value": 90, "unit": "mmHg"}
